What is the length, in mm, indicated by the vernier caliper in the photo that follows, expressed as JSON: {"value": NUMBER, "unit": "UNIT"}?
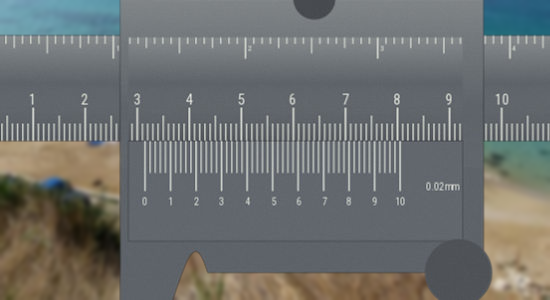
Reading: {"value": 31.5, "unit": "mm"}
